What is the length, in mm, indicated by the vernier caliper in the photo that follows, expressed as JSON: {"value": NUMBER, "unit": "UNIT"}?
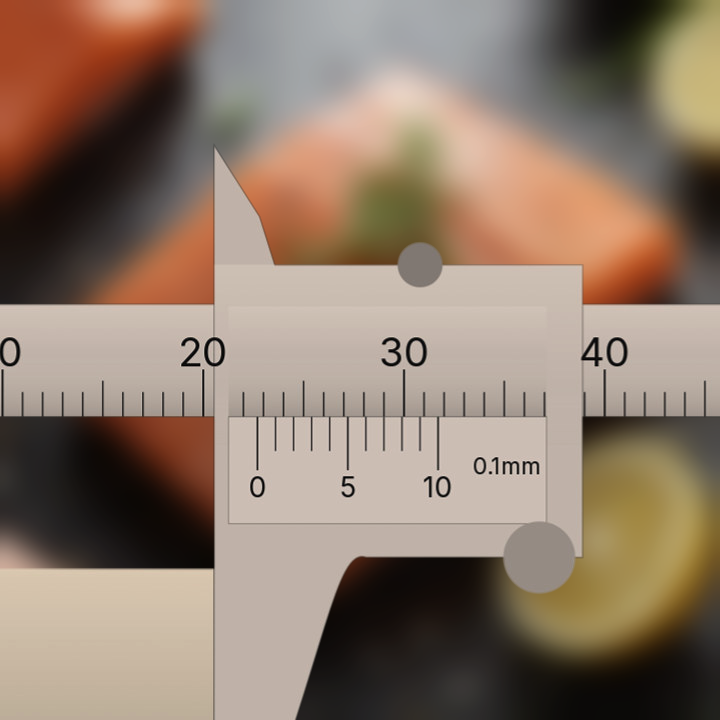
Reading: {"value": 22.7, "unit": "mm"}
